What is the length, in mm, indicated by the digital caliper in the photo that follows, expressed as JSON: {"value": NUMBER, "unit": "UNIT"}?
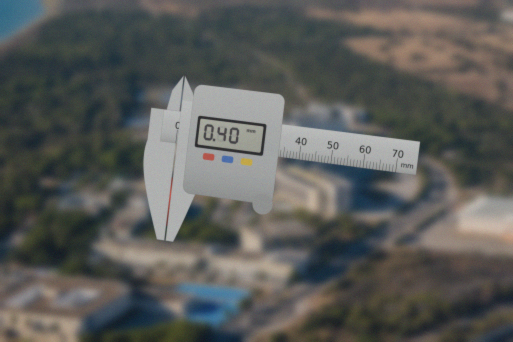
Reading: {"value": 0.40, "unit": "mm"}
